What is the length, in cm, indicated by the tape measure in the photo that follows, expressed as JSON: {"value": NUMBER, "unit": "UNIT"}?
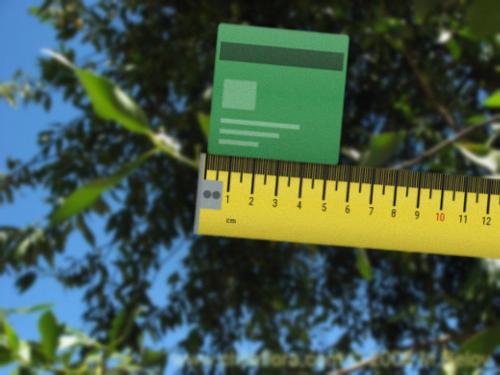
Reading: {"value": 5.5, "unit": "cm"}
